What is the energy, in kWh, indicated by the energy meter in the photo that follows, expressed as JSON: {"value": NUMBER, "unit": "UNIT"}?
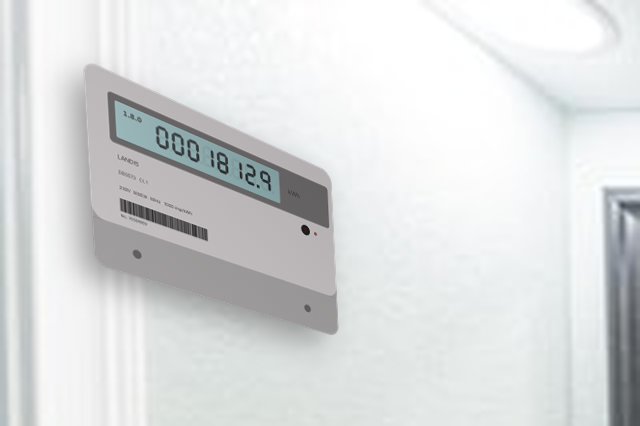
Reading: {"value": 1812.9, "unit": "kWh"}
